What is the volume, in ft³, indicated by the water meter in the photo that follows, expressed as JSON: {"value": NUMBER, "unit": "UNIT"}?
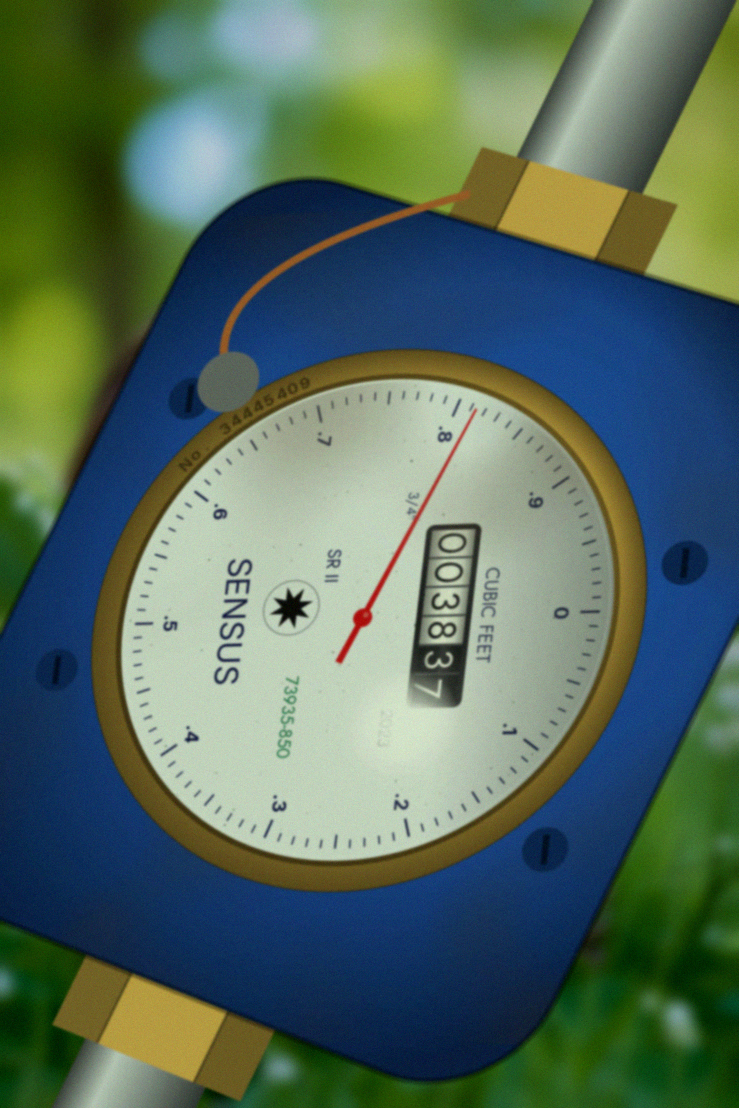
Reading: {"value": 3836.81, "unit": "ft³"}
